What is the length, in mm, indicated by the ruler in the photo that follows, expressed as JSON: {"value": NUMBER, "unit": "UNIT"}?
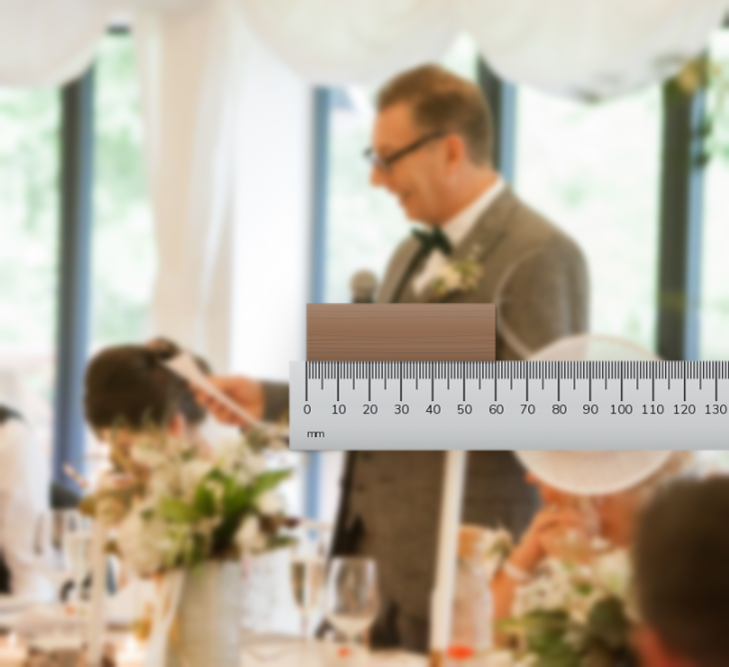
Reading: {"value": 60, "unit": "mm"}
